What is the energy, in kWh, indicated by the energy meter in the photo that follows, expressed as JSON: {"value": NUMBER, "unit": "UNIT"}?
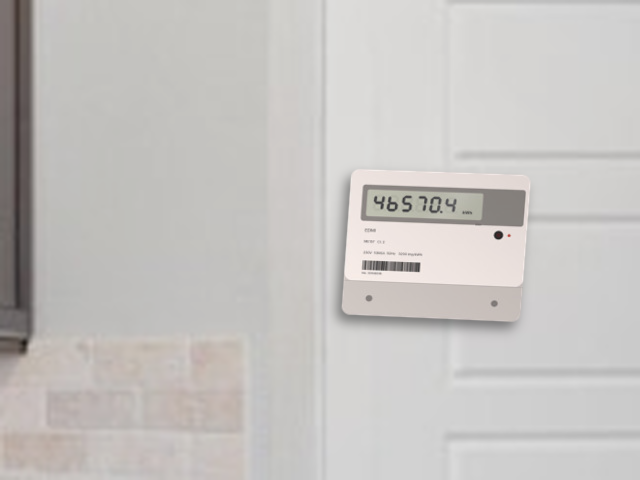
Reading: {"value": 46570.4, "unit": "kWh"}
